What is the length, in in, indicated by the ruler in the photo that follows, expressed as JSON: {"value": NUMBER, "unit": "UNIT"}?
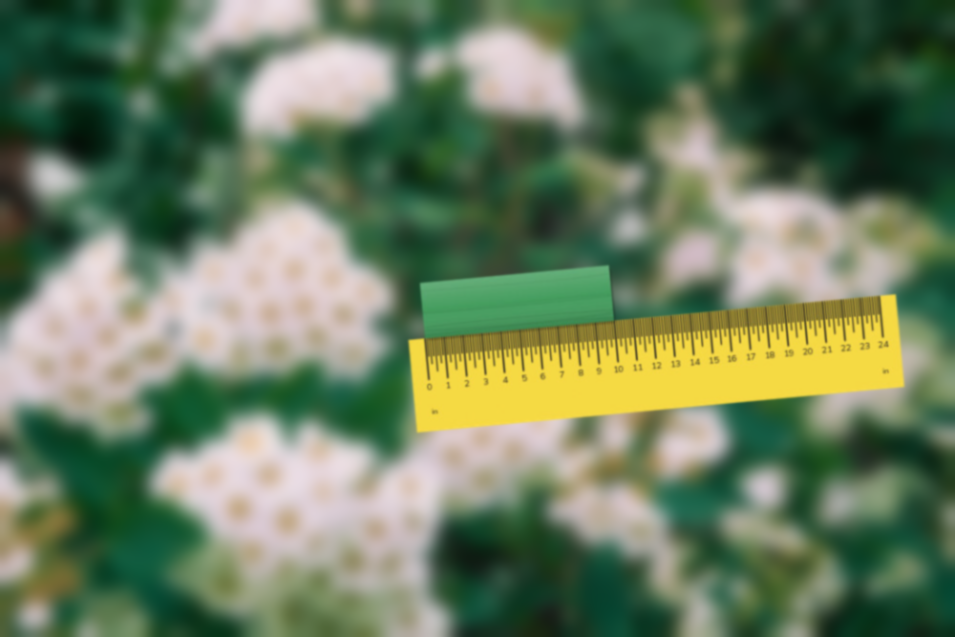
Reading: {"value": 10, "unit": "in"}
